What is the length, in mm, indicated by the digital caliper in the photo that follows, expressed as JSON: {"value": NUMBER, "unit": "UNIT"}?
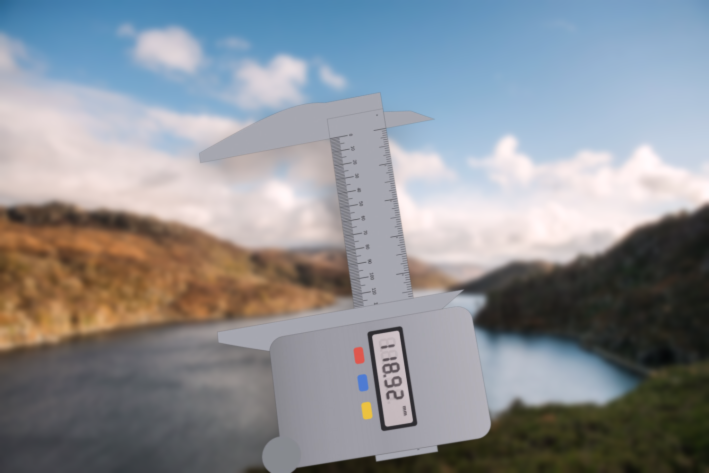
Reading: {"value": 118.92, "unit": "mm"}
